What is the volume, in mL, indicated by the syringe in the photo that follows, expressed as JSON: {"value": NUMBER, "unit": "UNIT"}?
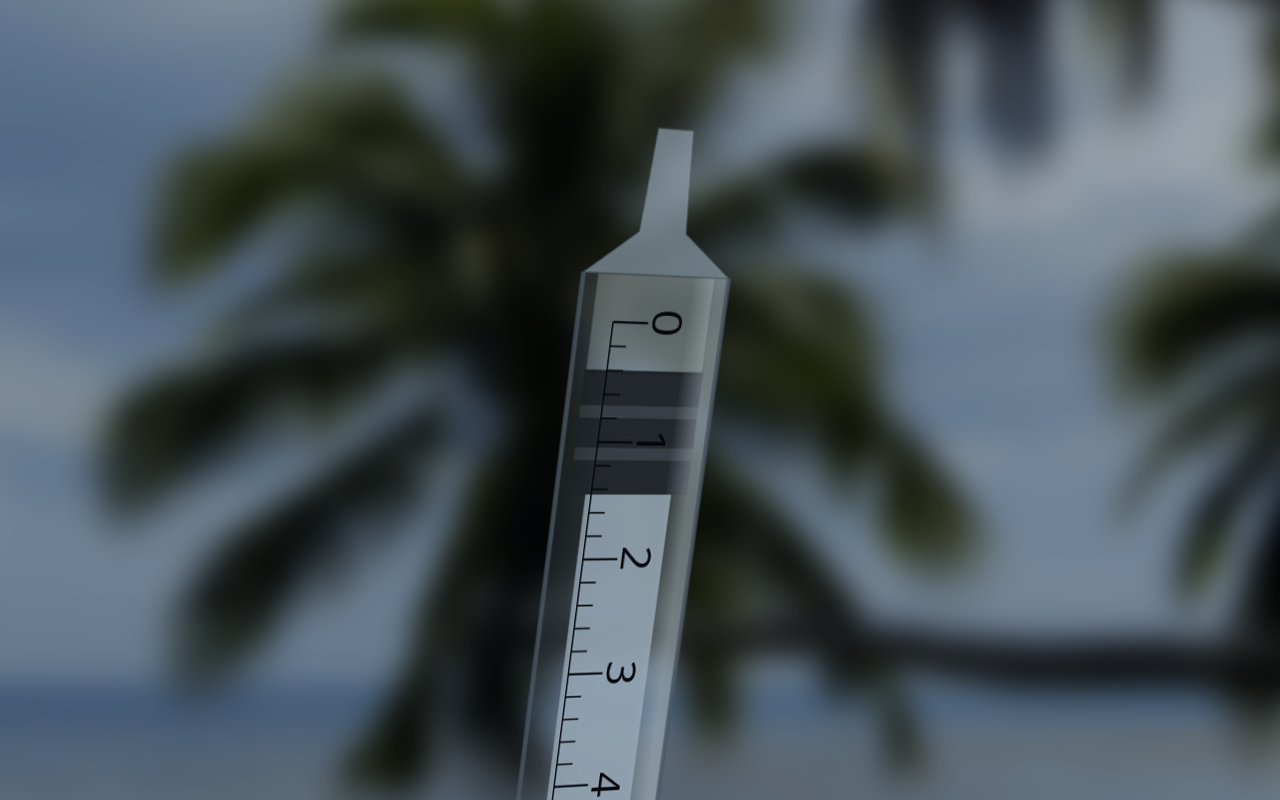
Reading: {"value": 0.4, "unit": "mL"}
